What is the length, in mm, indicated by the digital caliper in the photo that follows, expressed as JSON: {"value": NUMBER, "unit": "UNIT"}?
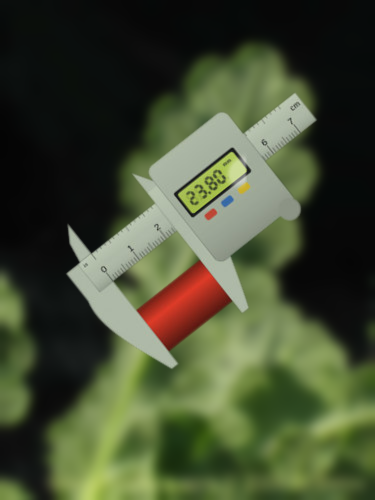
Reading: {"value": 23.80, "unit": "mm"}
